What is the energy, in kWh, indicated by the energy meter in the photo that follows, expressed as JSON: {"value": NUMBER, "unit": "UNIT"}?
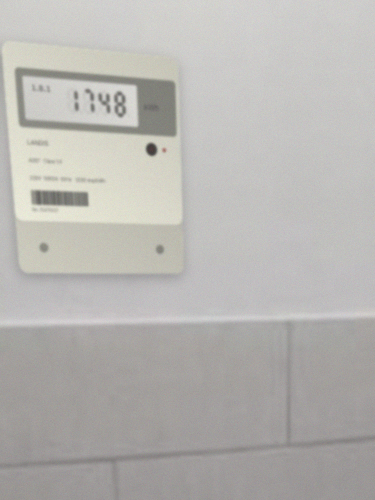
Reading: {"value": 1748, "unit": "kWh"}
